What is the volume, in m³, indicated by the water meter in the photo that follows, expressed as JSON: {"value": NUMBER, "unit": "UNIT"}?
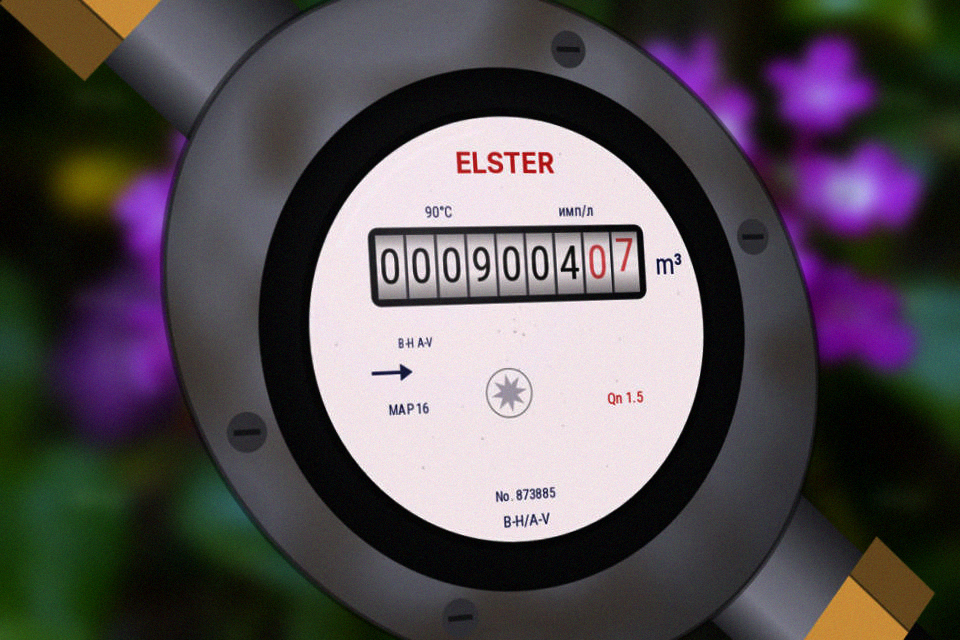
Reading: {"value": 9004.07, "unit": "m³"}
